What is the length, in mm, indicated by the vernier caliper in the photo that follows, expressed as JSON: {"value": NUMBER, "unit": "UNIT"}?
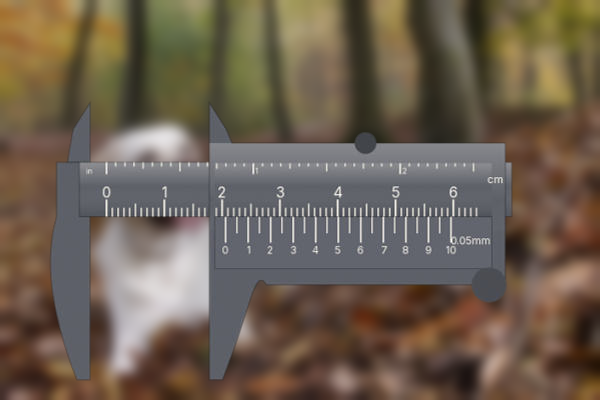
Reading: {"value": 20.6, "unit": "mm"}
